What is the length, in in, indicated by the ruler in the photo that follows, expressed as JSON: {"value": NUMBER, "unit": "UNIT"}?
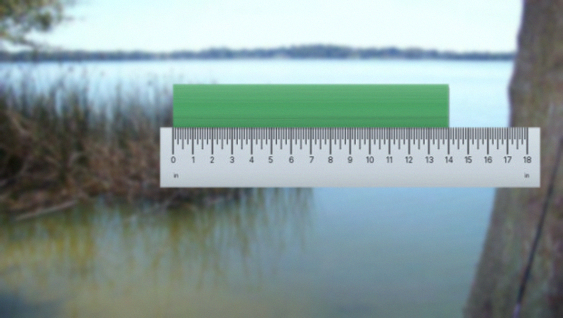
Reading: {"value": 14, "unit": "in"}
